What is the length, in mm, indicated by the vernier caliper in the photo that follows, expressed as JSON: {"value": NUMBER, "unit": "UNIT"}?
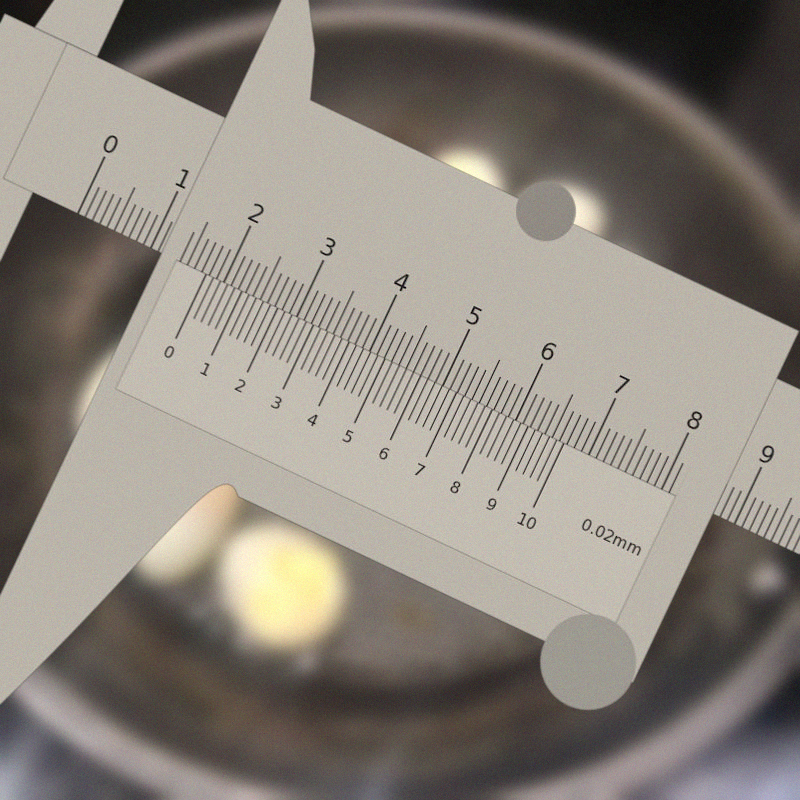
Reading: {"value": 17.6, "unit": "mm"}
